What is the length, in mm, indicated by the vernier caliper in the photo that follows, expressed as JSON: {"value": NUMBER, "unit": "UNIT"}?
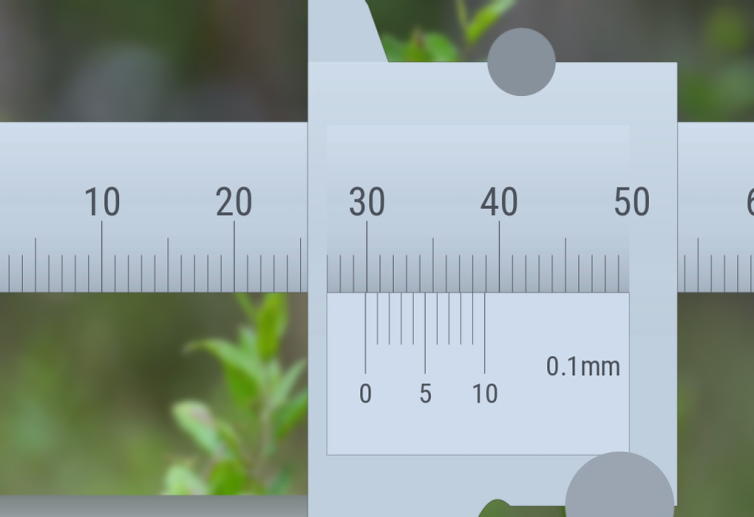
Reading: {"value": 29.9, "unit": "mm"}
